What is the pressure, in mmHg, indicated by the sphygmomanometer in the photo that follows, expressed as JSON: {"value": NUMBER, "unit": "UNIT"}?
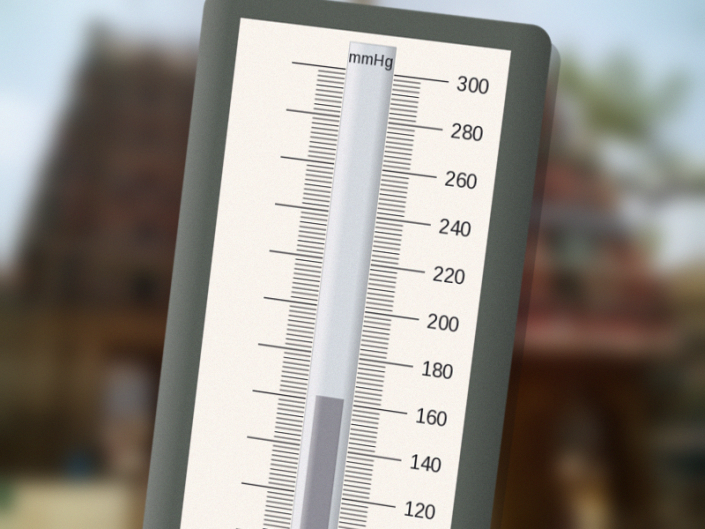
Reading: {"value": 162, "unit": "mmHg"}
